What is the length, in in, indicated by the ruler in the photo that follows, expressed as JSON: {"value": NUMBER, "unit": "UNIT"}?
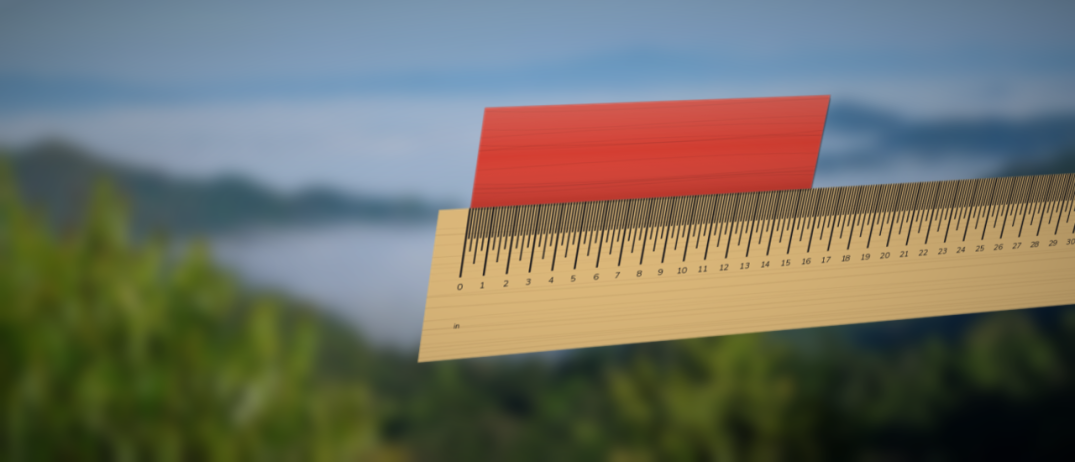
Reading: {"value": 15.5, "unit": "in"}
